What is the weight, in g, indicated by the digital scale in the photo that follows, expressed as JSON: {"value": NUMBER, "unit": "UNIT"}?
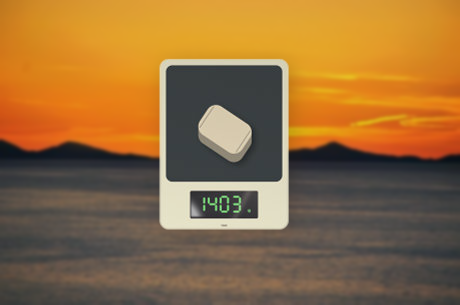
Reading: {"value": 1403, "unit": "g"}
